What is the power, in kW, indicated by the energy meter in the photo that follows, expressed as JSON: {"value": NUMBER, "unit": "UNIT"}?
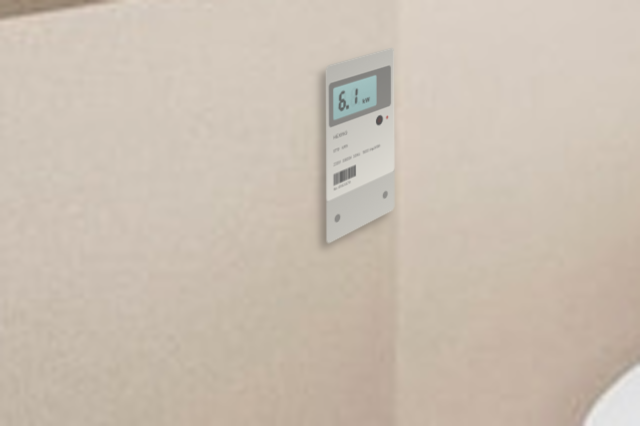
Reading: {"value": 6.1, "unit": "kW"}
